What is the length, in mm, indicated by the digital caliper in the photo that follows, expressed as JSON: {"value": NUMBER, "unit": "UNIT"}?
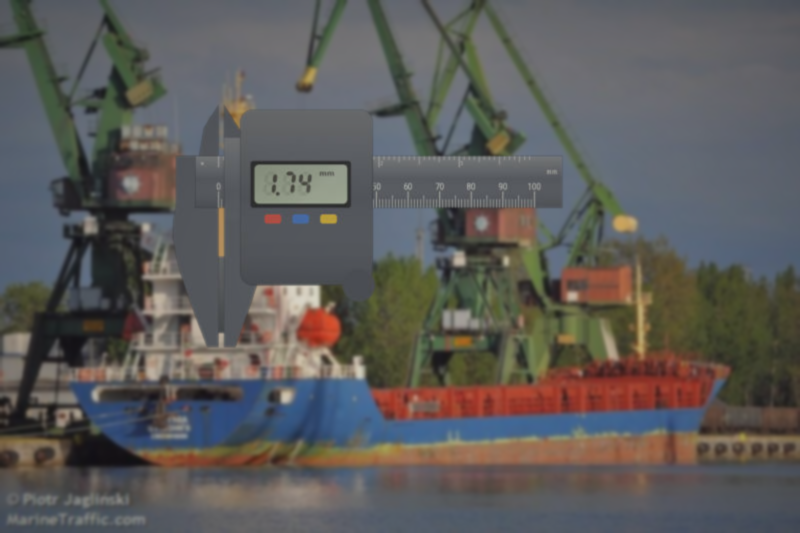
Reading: {"value": 1.74, "unit": "mm"}
